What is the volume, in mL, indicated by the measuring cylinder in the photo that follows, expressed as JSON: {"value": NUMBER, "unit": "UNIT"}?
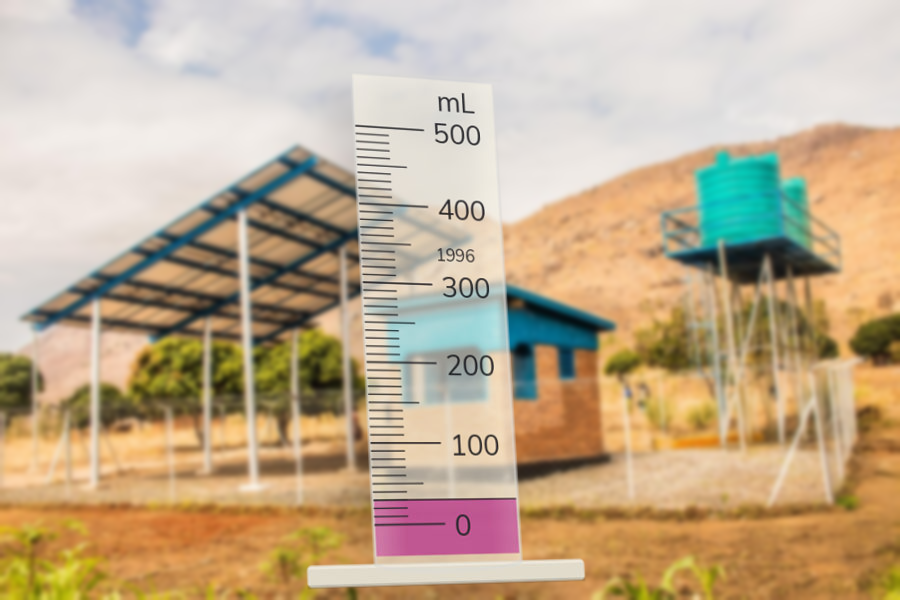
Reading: {"value": 30, "unit": "mL"}
